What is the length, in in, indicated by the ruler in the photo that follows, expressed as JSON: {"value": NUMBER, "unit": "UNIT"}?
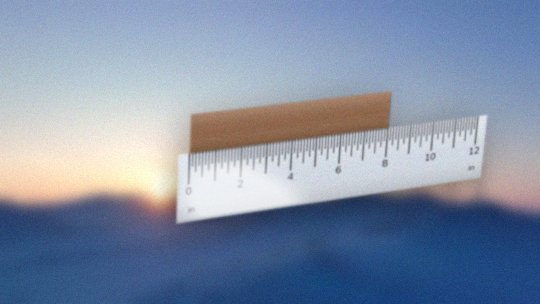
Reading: {"value": 8, "unit": "in"}
